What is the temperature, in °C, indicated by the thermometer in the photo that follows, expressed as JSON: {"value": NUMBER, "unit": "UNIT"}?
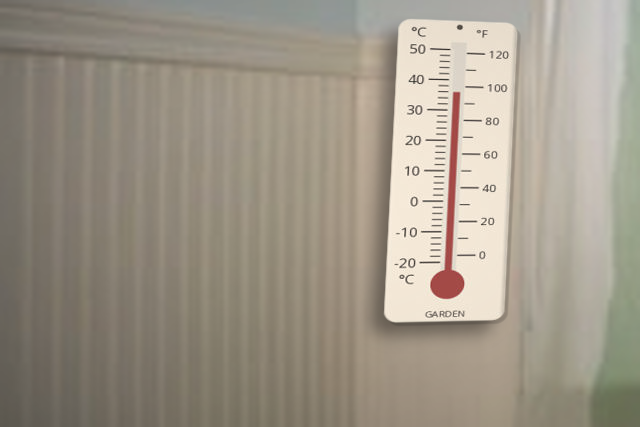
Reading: {"value": 36, "unit": "°C"}
